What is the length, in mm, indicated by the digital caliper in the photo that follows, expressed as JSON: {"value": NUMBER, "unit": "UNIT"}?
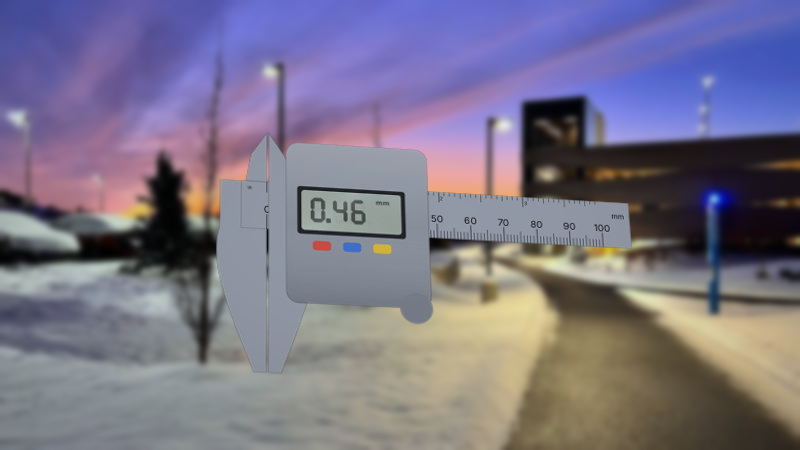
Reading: {"value": 0.46, "unit": "mm"}
